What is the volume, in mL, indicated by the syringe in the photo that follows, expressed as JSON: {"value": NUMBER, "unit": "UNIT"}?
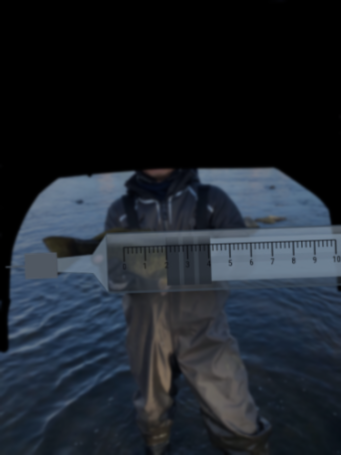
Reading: {"value": 2, "unit": "mL"}
